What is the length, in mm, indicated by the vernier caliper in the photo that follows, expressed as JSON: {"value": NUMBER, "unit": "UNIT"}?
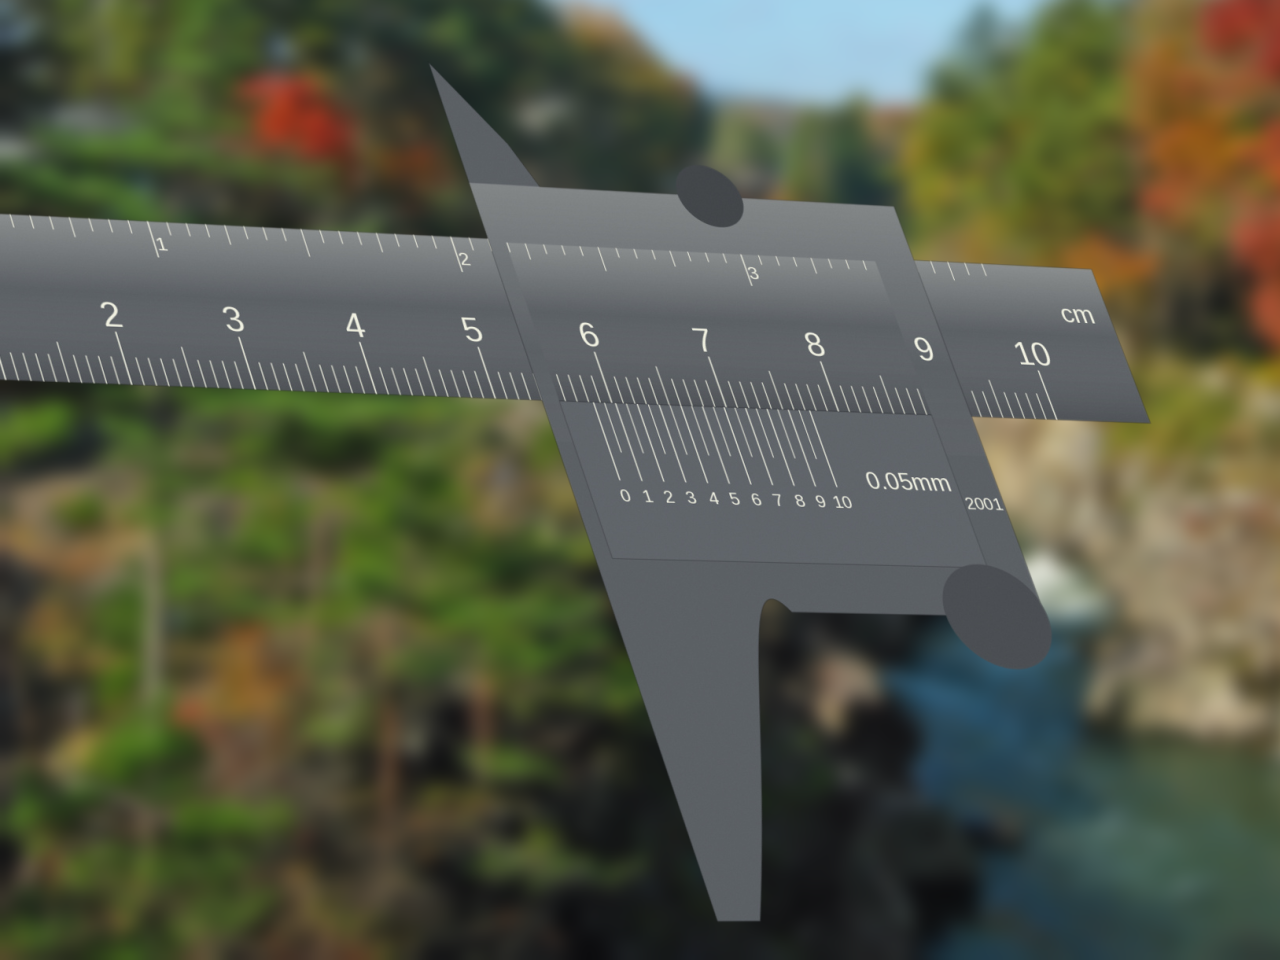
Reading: {"value": 58.4, "unit": "mm"}
